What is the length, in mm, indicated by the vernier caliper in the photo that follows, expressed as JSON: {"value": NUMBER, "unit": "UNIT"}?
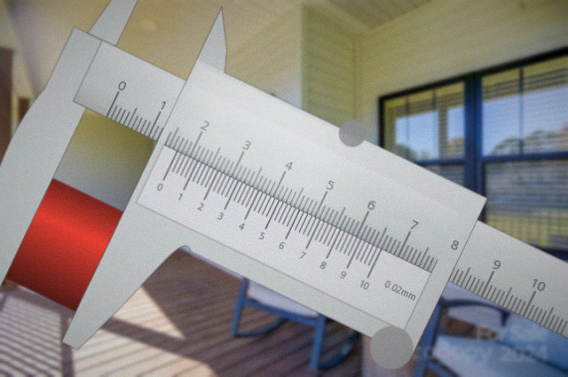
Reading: {"value": 17.0, "unit": "mm"}
